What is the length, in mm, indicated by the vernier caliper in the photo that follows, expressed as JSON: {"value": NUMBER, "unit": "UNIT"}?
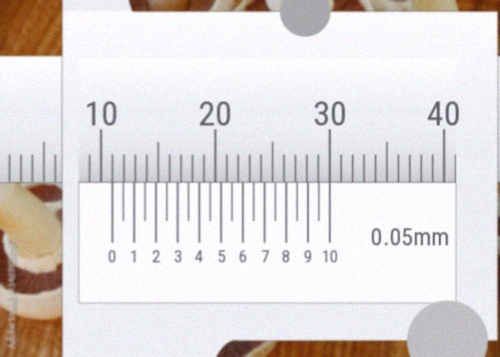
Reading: {"value": 11.0, "unit": "mm"}
